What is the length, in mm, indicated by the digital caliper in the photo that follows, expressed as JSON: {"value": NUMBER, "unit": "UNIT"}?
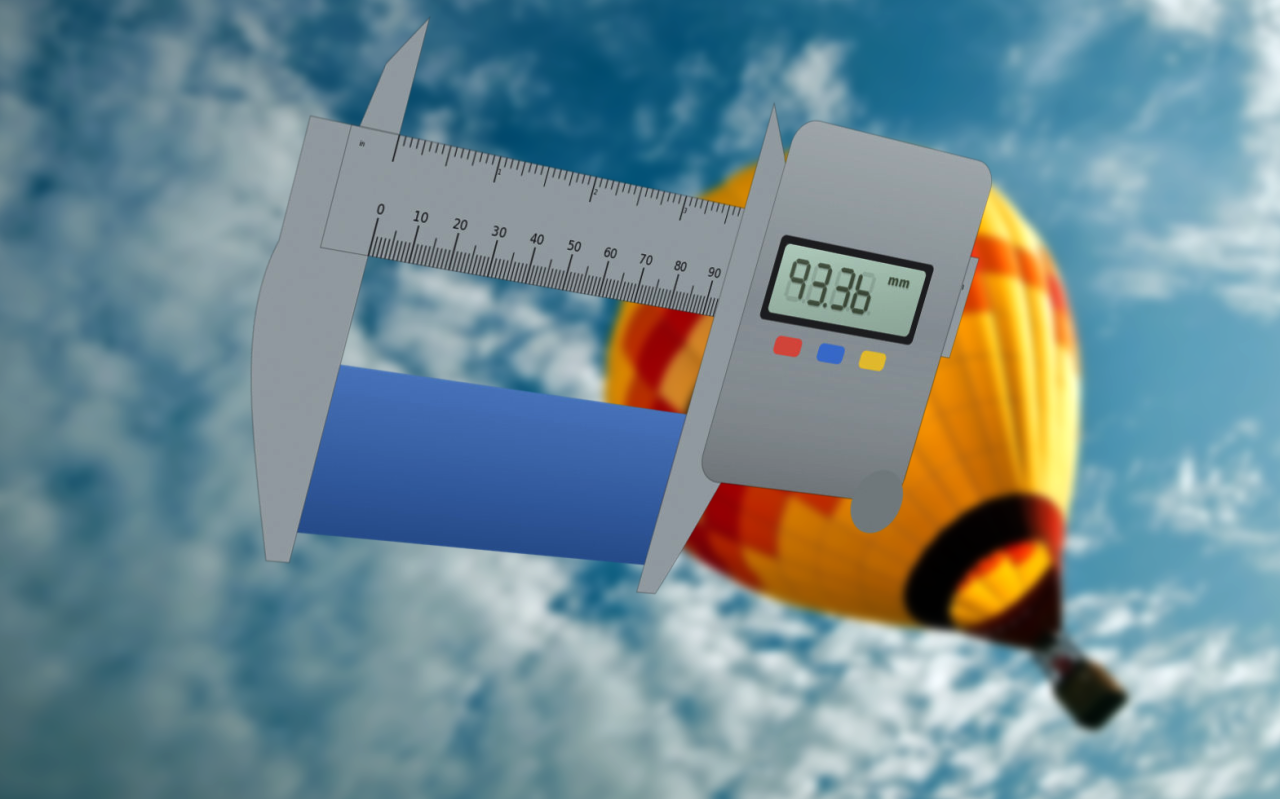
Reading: {"value": 93.36, "unit": "mm"}
